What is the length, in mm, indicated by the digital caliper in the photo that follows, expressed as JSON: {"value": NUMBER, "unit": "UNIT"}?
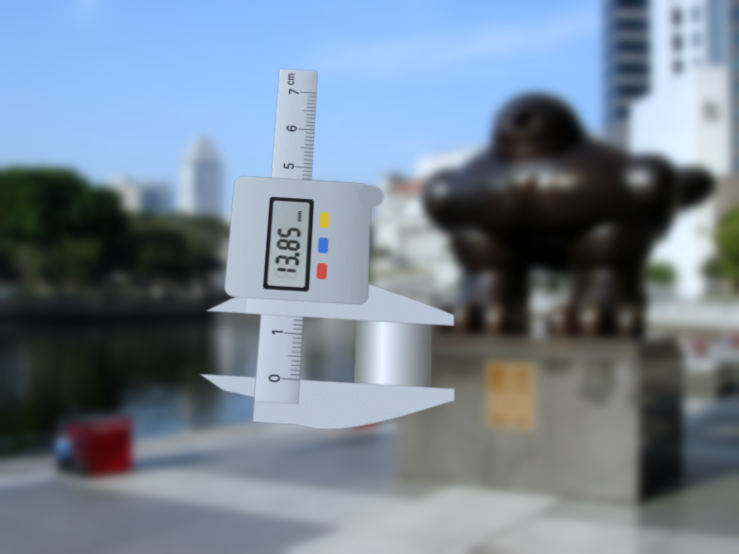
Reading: {"value": 13.85, "unit": "mm"}
